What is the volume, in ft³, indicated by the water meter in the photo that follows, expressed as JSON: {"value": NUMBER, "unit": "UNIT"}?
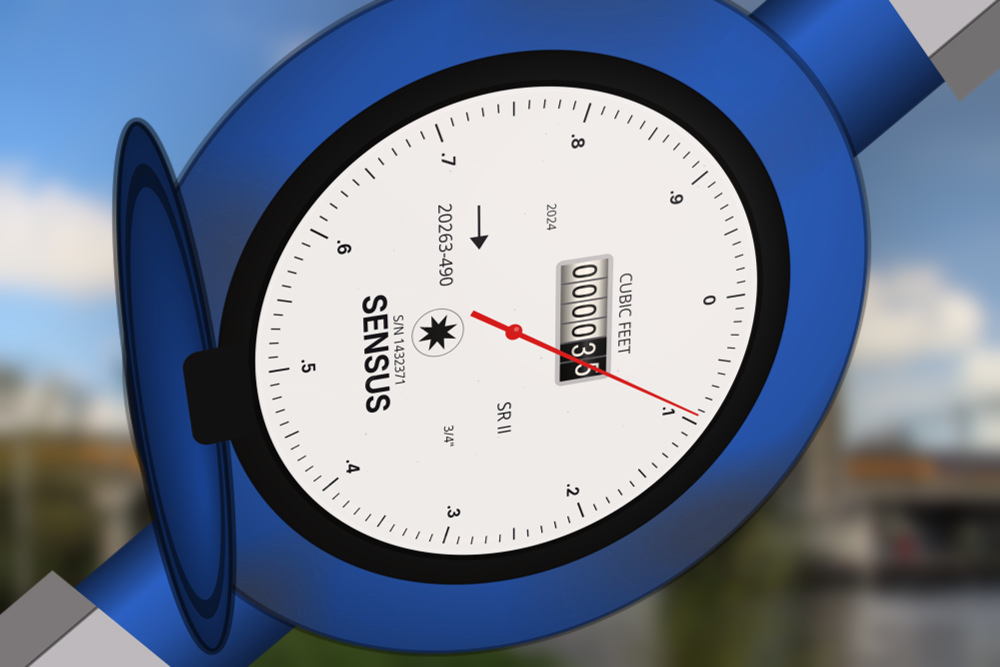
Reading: {"value": 35.09, "unit": "ft³"}
